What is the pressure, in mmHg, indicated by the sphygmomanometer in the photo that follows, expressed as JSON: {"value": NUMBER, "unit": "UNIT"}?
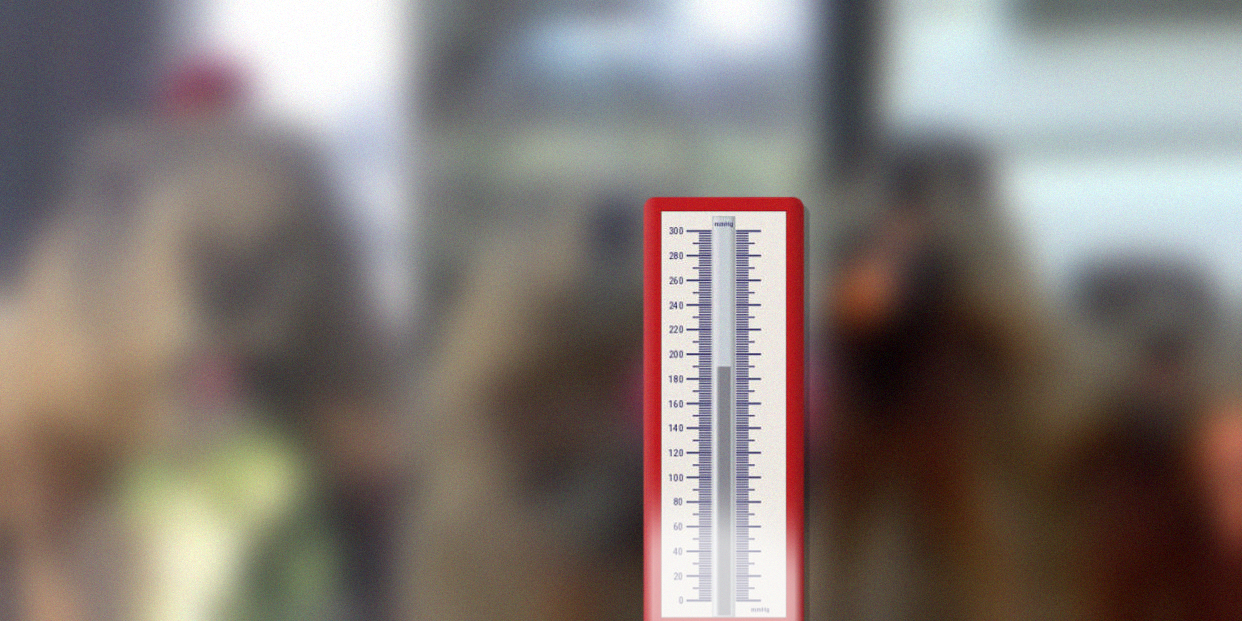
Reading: {"value": 190, "unit": "mmHg"}
